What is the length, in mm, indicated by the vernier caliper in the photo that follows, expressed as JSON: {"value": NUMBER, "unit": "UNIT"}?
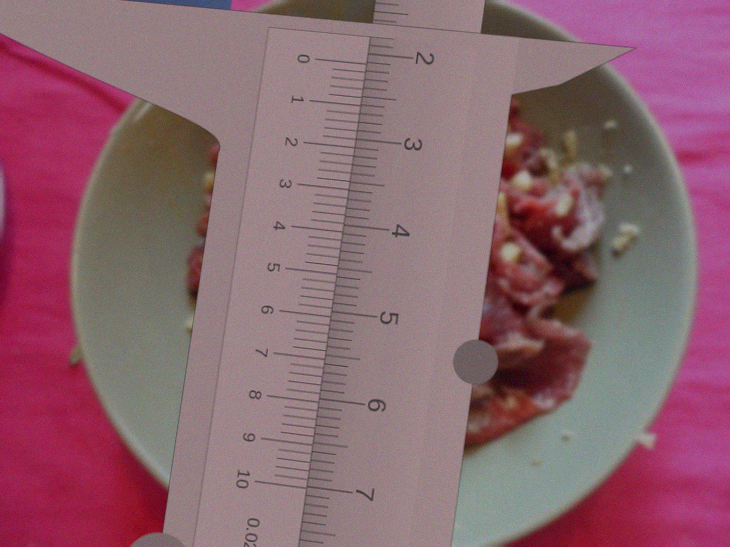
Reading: {"value": 21.2, "unit": "mm"}
